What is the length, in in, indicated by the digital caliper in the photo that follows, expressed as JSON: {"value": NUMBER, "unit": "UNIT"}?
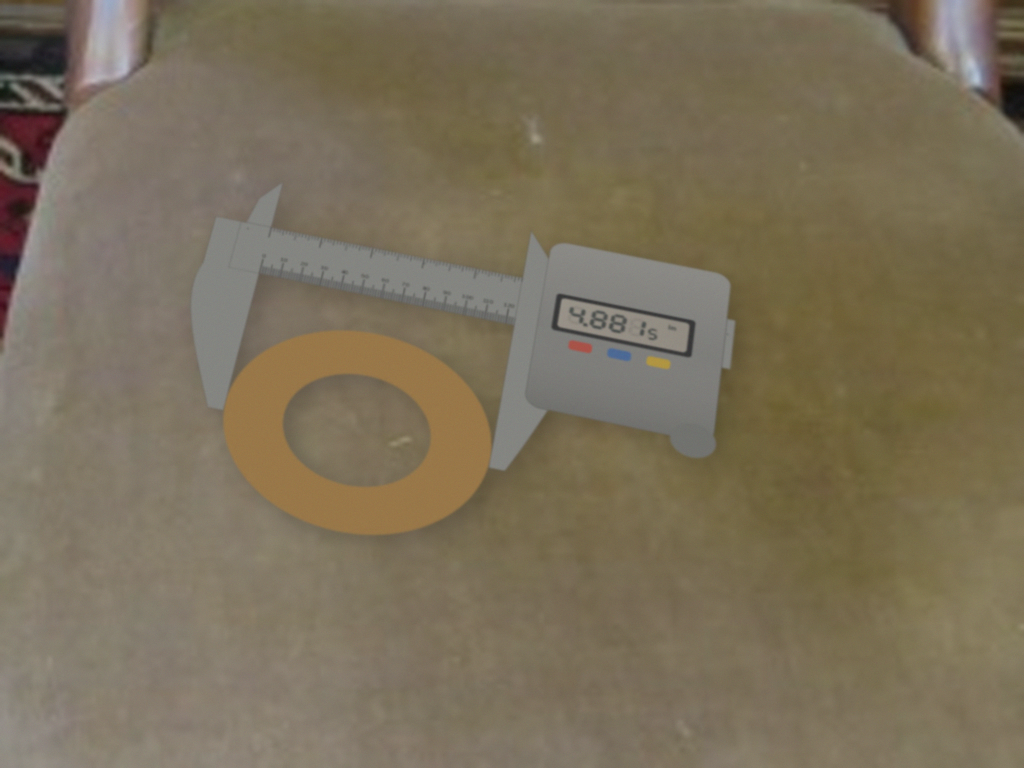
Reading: {"value": 4.8815, "unit": "in"}
